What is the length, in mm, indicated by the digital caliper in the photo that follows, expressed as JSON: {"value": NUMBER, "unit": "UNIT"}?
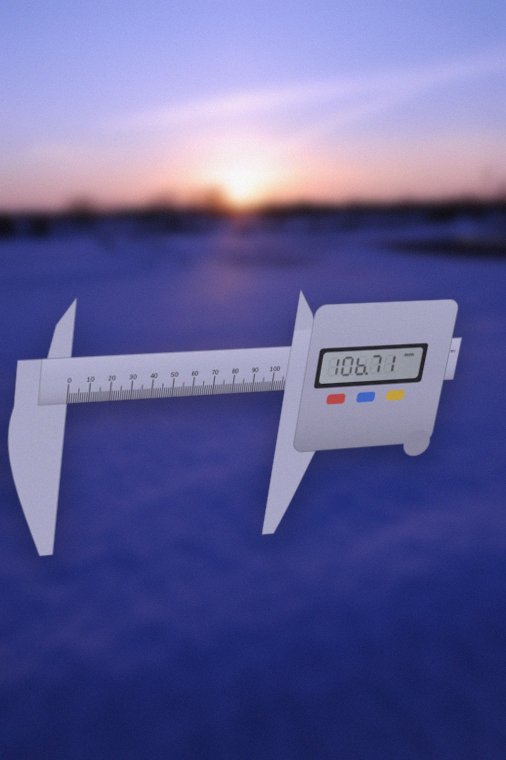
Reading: {"value": 106.71, "unit": "mm"}
